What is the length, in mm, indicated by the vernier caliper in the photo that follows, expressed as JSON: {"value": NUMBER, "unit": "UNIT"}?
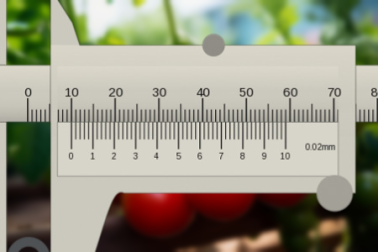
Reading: {"value": 10.0, "unit": "mm"}
